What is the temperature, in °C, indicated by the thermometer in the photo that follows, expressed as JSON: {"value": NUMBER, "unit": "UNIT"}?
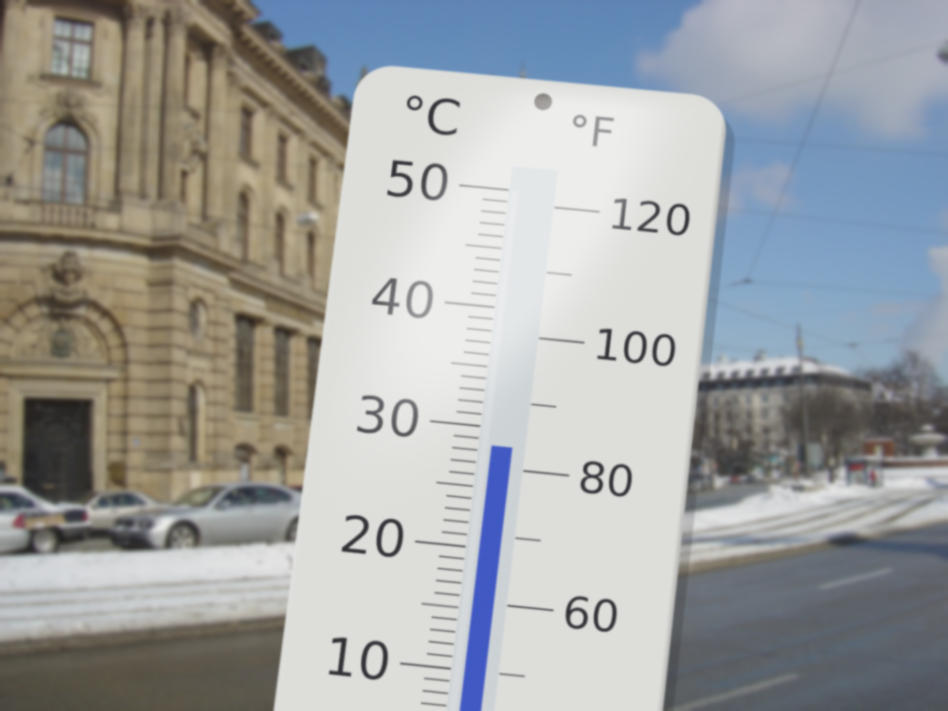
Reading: {"value": 28.5, "unit": "°C"}
